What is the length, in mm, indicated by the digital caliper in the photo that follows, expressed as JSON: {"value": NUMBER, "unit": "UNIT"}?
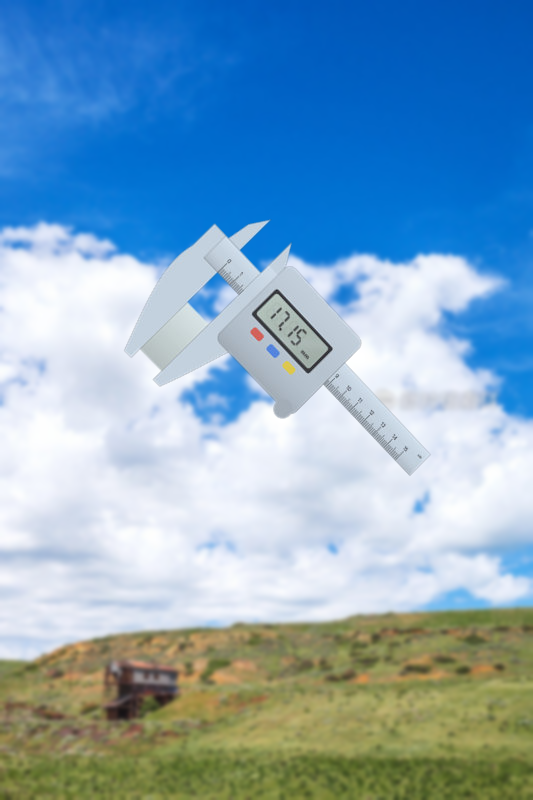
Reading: {"value": 17.15, "unit": "mm"}
